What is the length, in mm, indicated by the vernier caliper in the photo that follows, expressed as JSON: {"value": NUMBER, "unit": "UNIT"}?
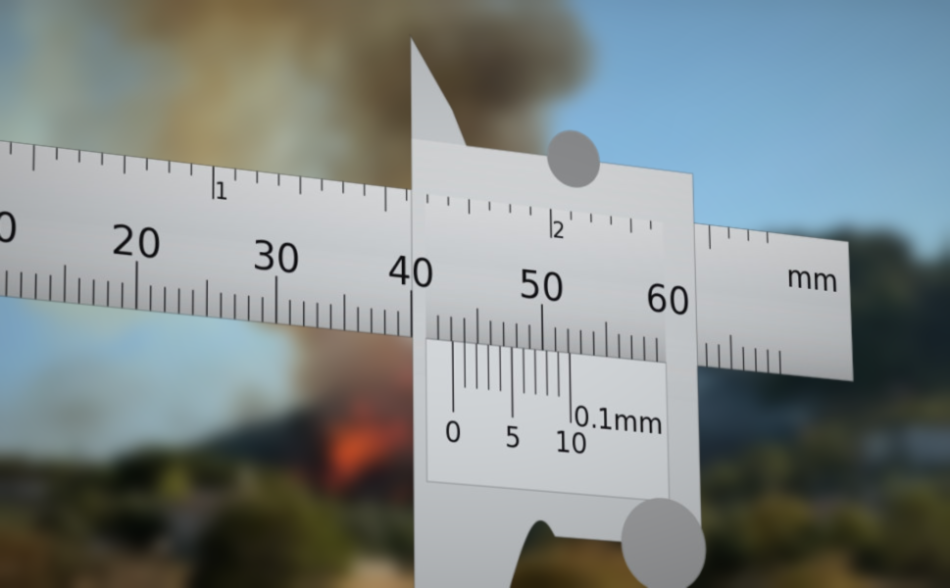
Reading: {"value": 43.1, "unit": "mm"}
